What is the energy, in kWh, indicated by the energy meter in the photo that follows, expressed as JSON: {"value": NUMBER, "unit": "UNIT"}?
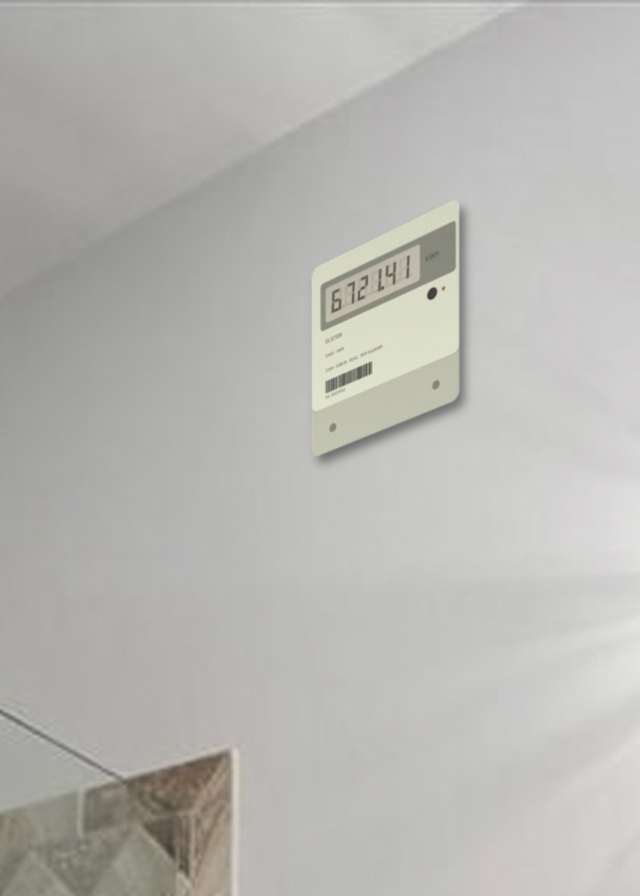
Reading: {"value": 6721.41, "unit": "kWh"}
